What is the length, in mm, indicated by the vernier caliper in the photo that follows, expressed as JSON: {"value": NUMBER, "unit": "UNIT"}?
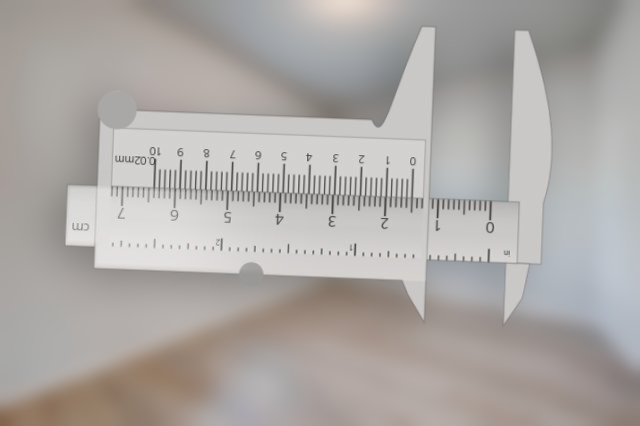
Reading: {"value": 15.0, "unit": "mm"}
